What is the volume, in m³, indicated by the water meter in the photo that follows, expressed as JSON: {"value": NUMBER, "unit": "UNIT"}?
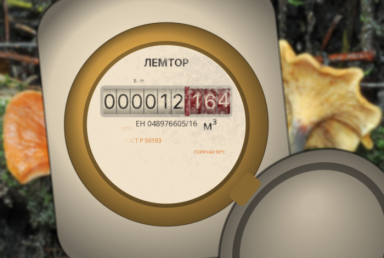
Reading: {"value": 12.164, "unit": "m³"}
